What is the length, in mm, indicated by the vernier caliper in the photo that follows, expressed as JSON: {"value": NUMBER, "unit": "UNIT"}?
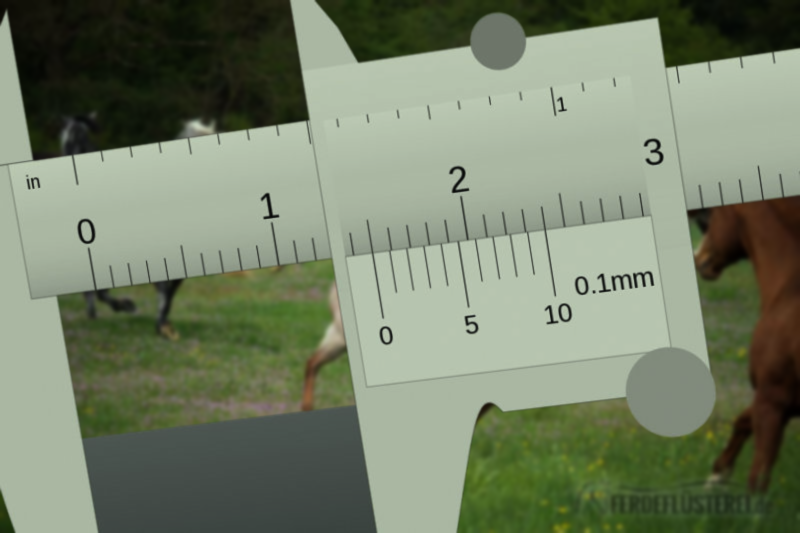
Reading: {"value": 15.0, "unit": "mm"}
